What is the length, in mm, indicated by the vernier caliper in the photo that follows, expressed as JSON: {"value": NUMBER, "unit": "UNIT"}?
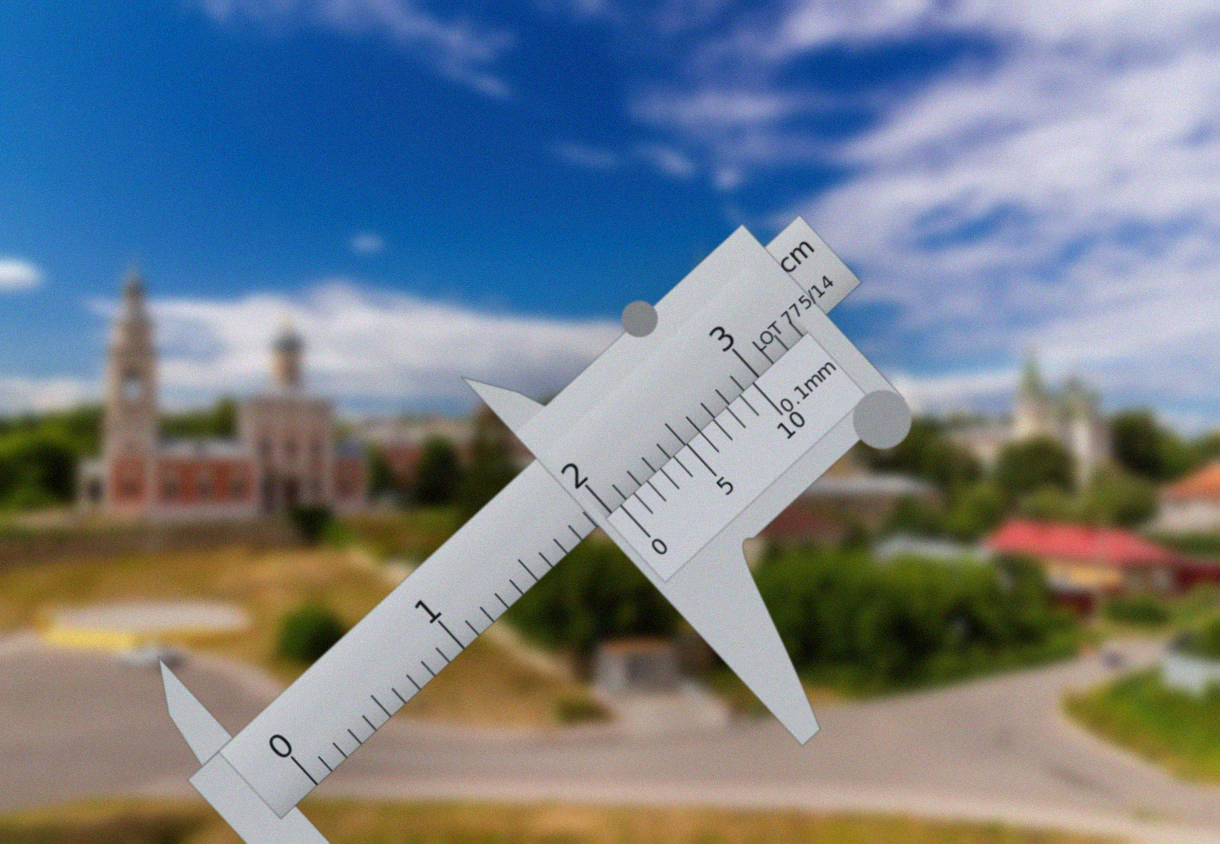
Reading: {"value": 20.6, "unit": "mm"}
